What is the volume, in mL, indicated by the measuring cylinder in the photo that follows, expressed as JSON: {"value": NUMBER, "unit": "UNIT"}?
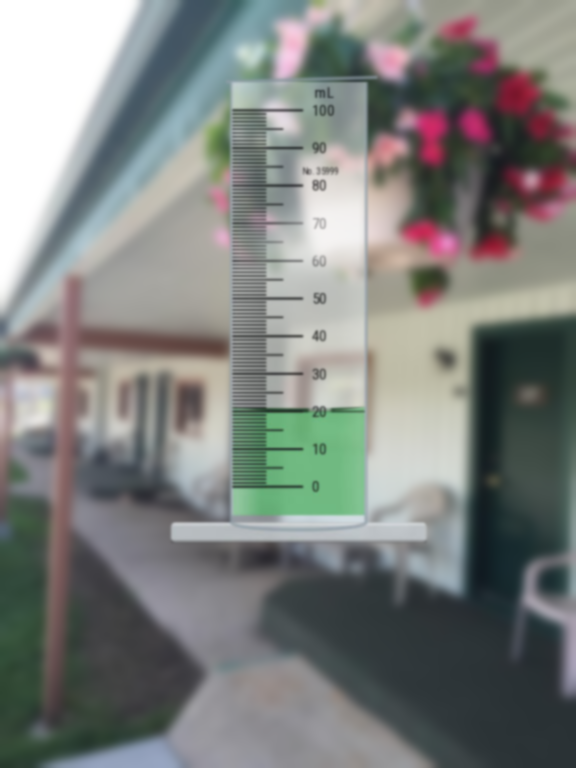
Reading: {"value": 20, "unit": "mL"}
